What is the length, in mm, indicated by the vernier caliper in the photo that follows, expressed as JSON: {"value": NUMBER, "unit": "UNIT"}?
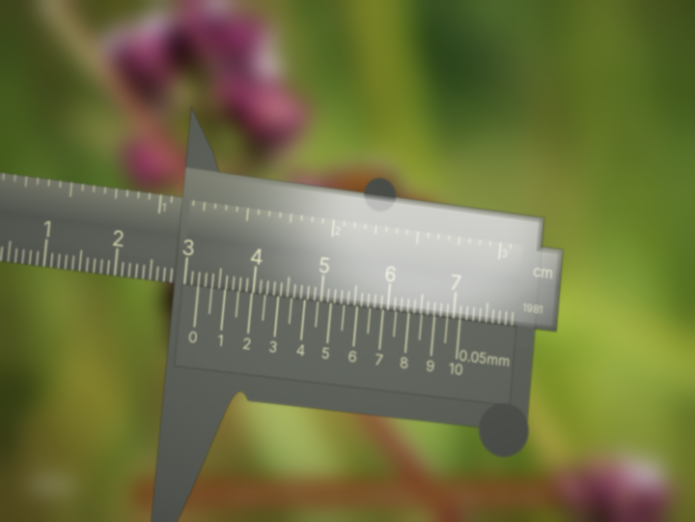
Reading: {"value": 32.0, "unit": "mm"}
